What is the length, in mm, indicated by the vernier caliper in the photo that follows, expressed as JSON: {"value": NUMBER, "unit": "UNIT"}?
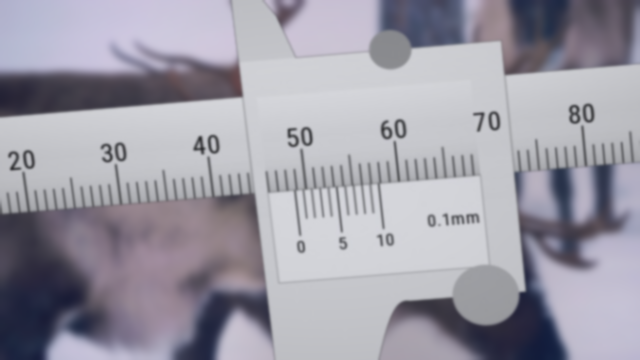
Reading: {"value": 48.8, "unit": "mm"}
